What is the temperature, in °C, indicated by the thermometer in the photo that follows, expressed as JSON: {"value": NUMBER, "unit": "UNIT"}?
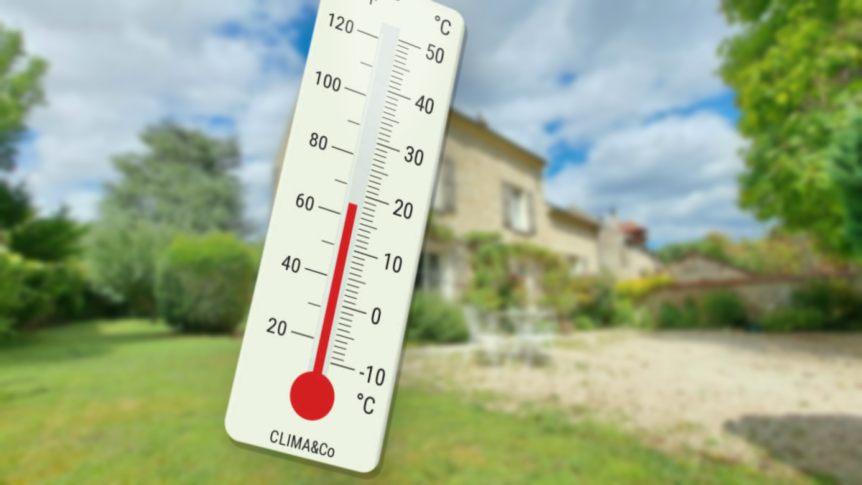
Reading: {"value": 18, "unit": "°C"}
